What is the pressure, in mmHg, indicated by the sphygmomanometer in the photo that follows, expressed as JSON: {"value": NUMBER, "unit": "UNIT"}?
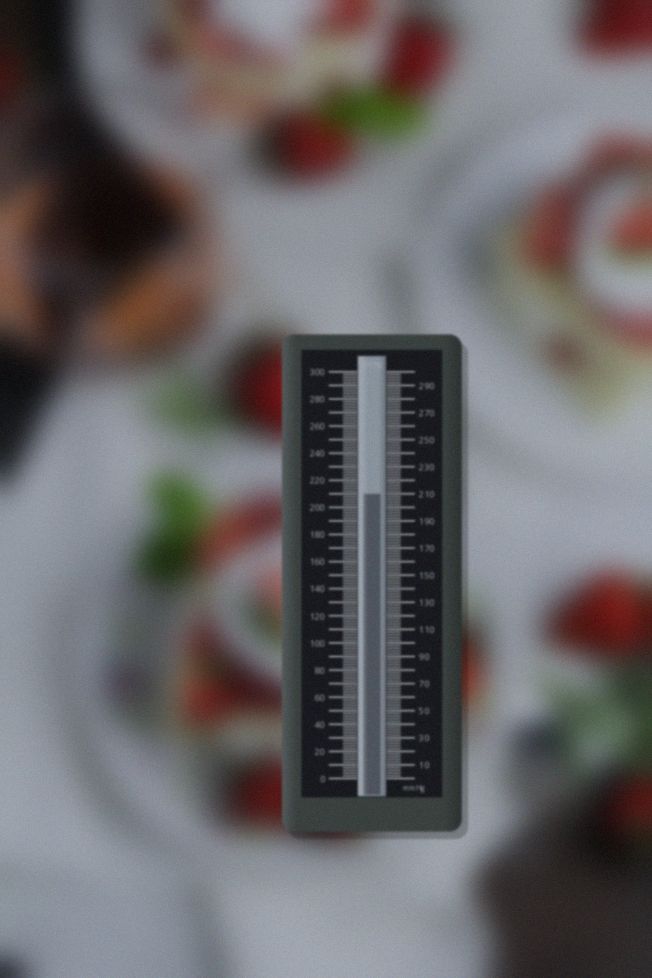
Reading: {"value": 210, "unit": "mmHg"}
